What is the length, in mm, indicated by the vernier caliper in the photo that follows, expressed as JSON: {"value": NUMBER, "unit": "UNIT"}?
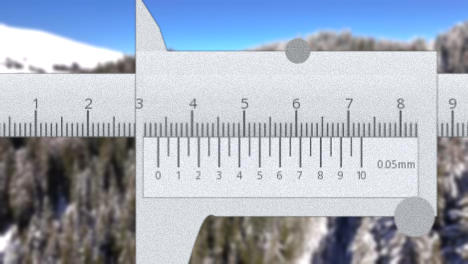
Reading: {"value": 33.5, "unit": "mm"}
